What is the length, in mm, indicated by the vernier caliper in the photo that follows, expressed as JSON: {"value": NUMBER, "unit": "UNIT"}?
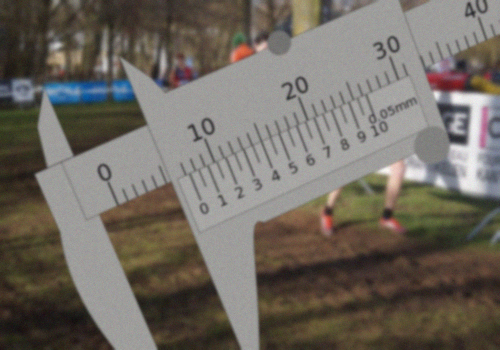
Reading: {"value": 7.4, "unit": "mm"}
